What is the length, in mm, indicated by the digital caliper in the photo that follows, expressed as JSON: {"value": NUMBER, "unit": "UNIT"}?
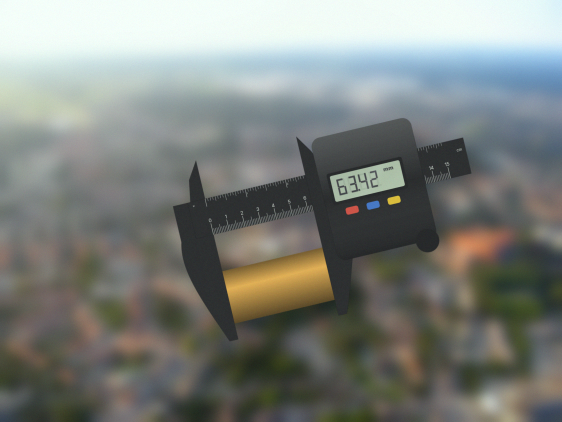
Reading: {"value": 63.42, "unit": "mm"}
